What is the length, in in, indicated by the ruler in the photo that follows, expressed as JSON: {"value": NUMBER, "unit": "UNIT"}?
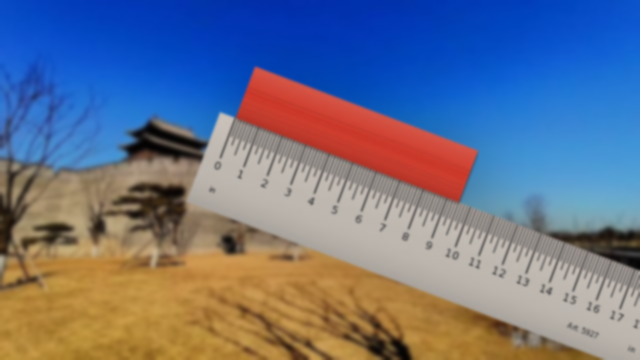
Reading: {"value": 9.5, "unit": "in"}
